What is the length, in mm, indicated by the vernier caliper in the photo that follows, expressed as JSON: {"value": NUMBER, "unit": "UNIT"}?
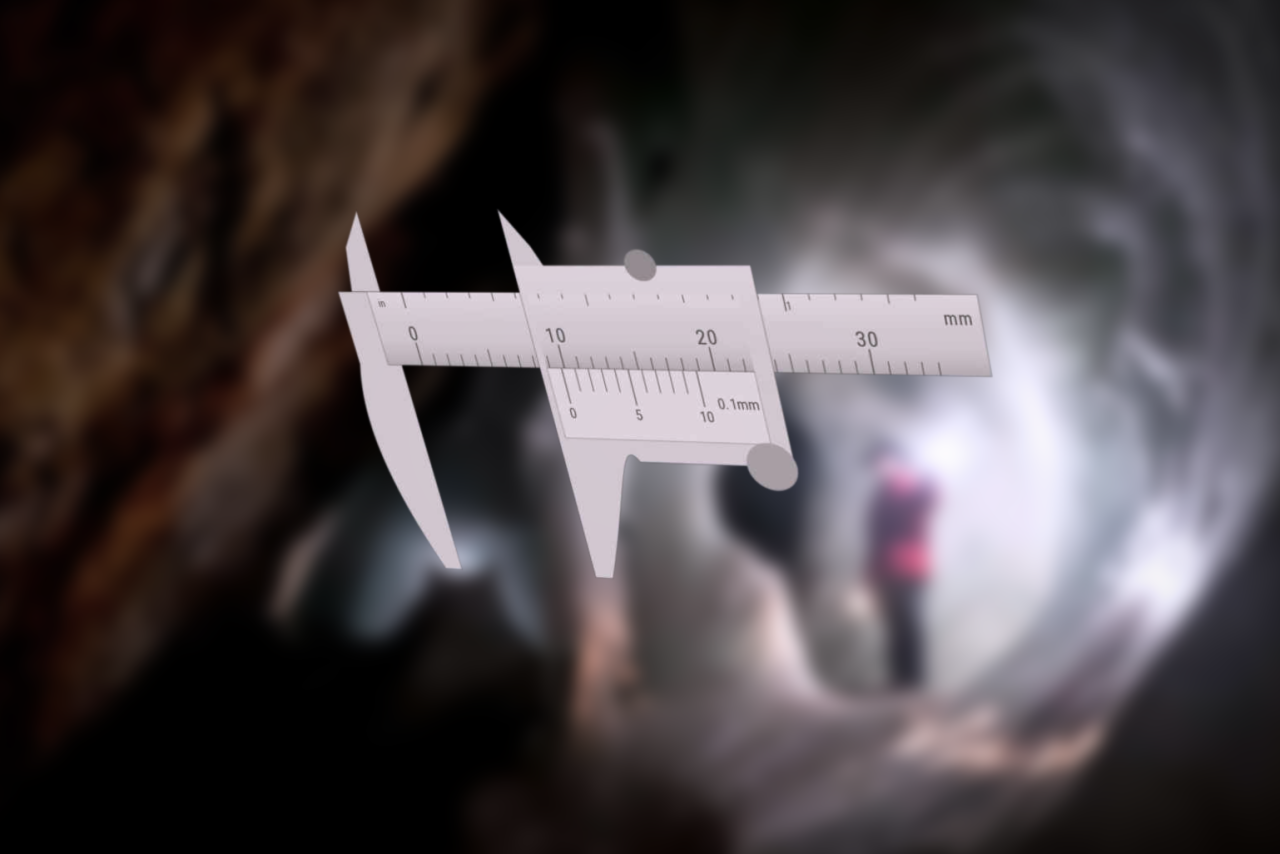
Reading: {"value": 9.8, "unit": "mm"}
